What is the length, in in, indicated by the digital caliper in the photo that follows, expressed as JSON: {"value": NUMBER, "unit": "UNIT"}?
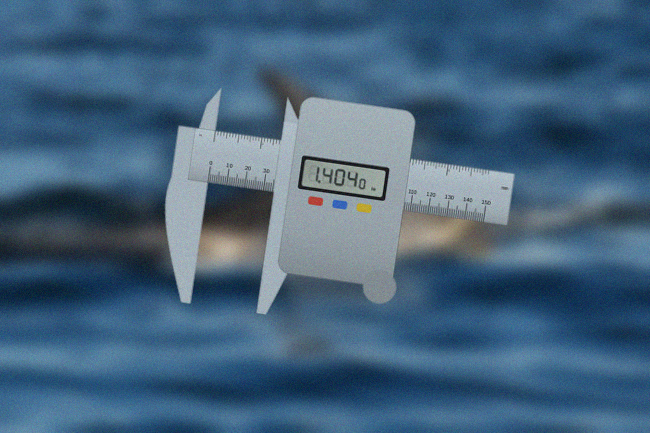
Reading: {"value": 1.4040, "unit": "in"}
